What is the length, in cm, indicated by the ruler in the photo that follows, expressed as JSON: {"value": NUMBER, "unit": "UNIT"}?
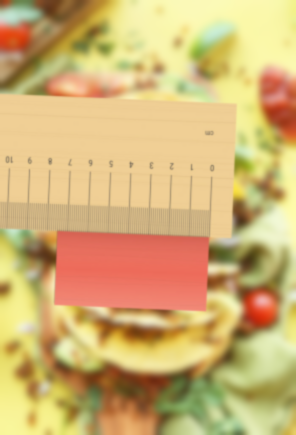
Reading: {"value": 7.5, "unit": "cm"}
